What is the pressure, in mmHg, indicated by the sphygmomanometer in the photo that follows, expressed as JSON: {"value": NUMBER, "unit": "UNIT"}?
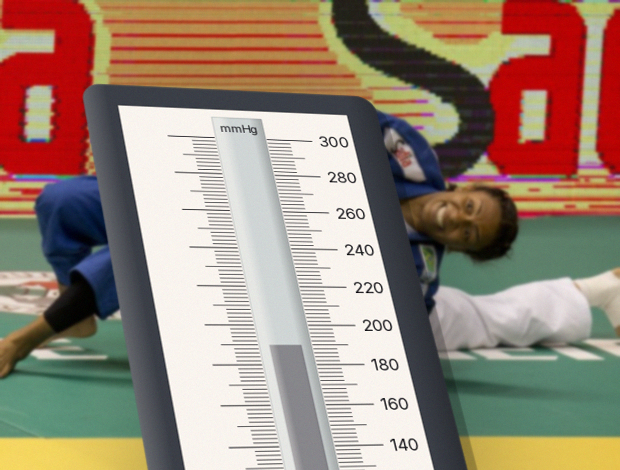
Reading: {"value": 190, "unit": "mmHg"}
